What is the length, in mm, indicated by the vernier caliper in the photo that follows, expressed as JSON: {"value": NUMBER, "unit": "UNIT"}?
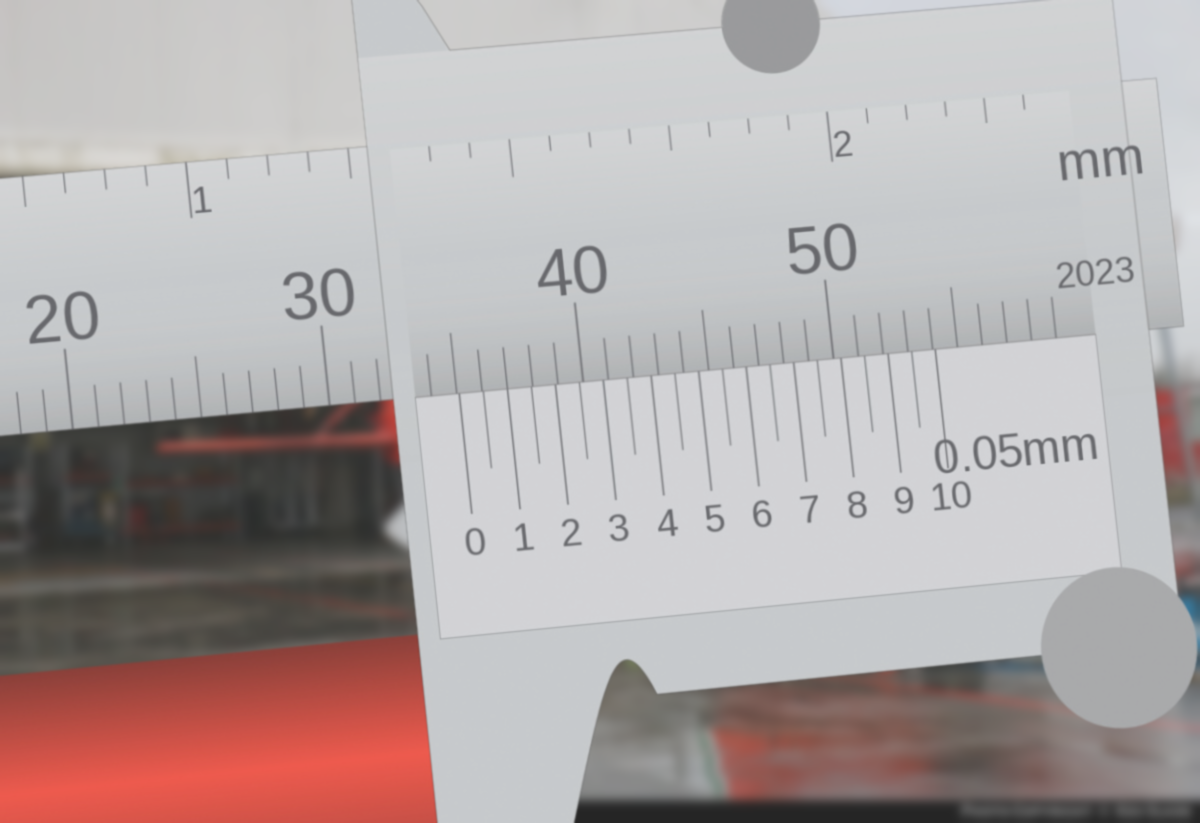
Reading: {"value": 35.1, "unit": "mm"}
